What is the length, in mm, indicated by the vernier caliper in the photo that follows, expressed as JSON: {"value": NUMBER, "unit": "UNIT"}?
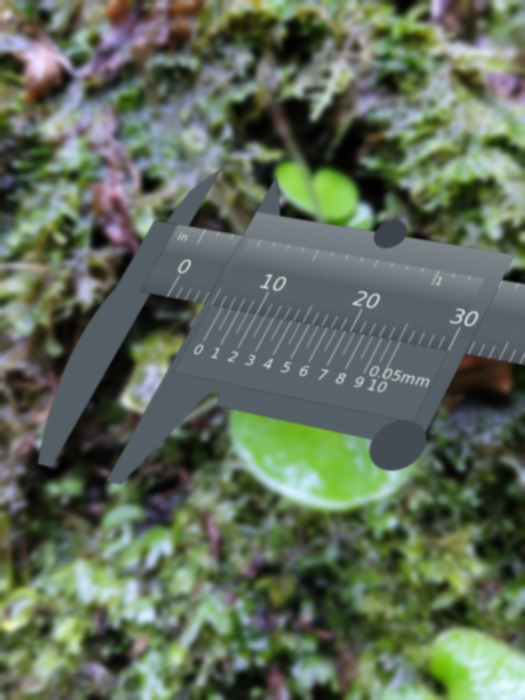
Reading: {"value": 6.2, "unit": "mm"}
